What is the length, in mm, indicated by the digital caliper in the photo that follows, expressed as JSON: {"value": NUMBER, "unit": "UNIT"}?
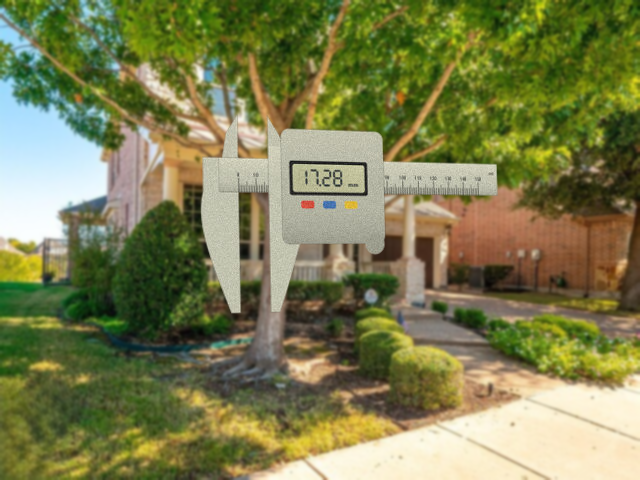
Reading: {"value": 17.28, "unit": "mm"}
